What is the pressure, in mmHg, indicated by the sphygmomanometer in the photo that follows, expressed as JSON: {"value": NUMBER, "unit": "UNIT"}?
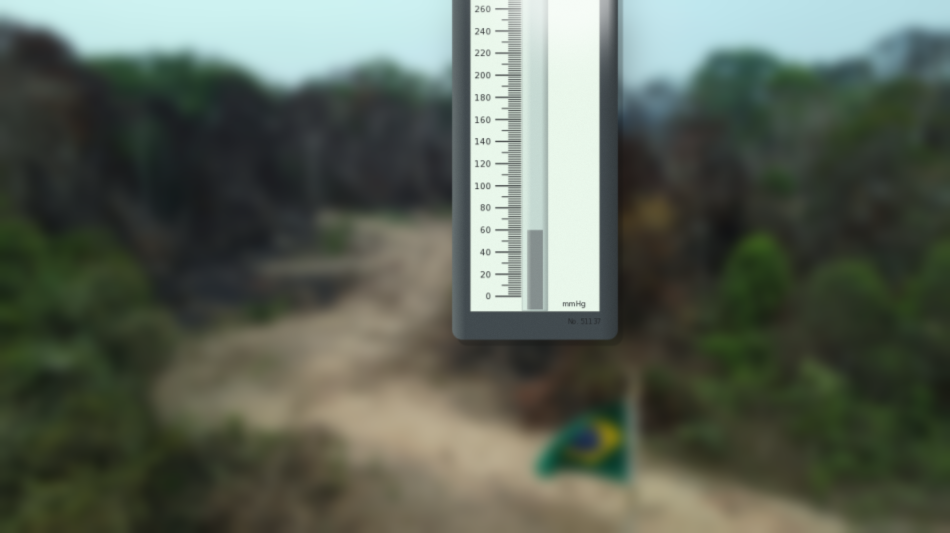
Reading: {"value": 60, "unit": "mmHg"}
